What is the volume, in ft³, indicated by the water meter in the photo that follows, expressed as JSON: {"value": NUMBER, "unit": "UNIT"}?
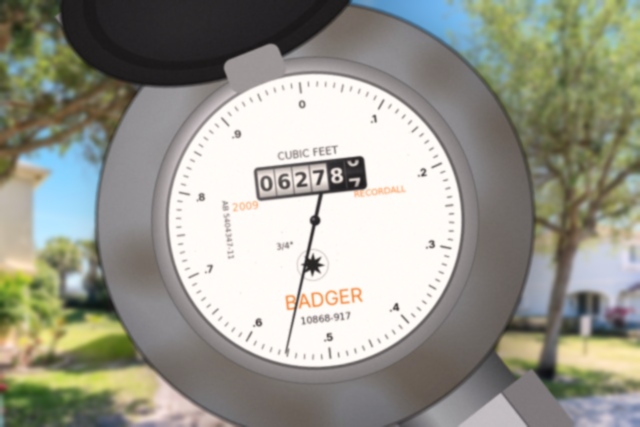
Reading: {"value": 62786.55, "unit": "ft³"}
